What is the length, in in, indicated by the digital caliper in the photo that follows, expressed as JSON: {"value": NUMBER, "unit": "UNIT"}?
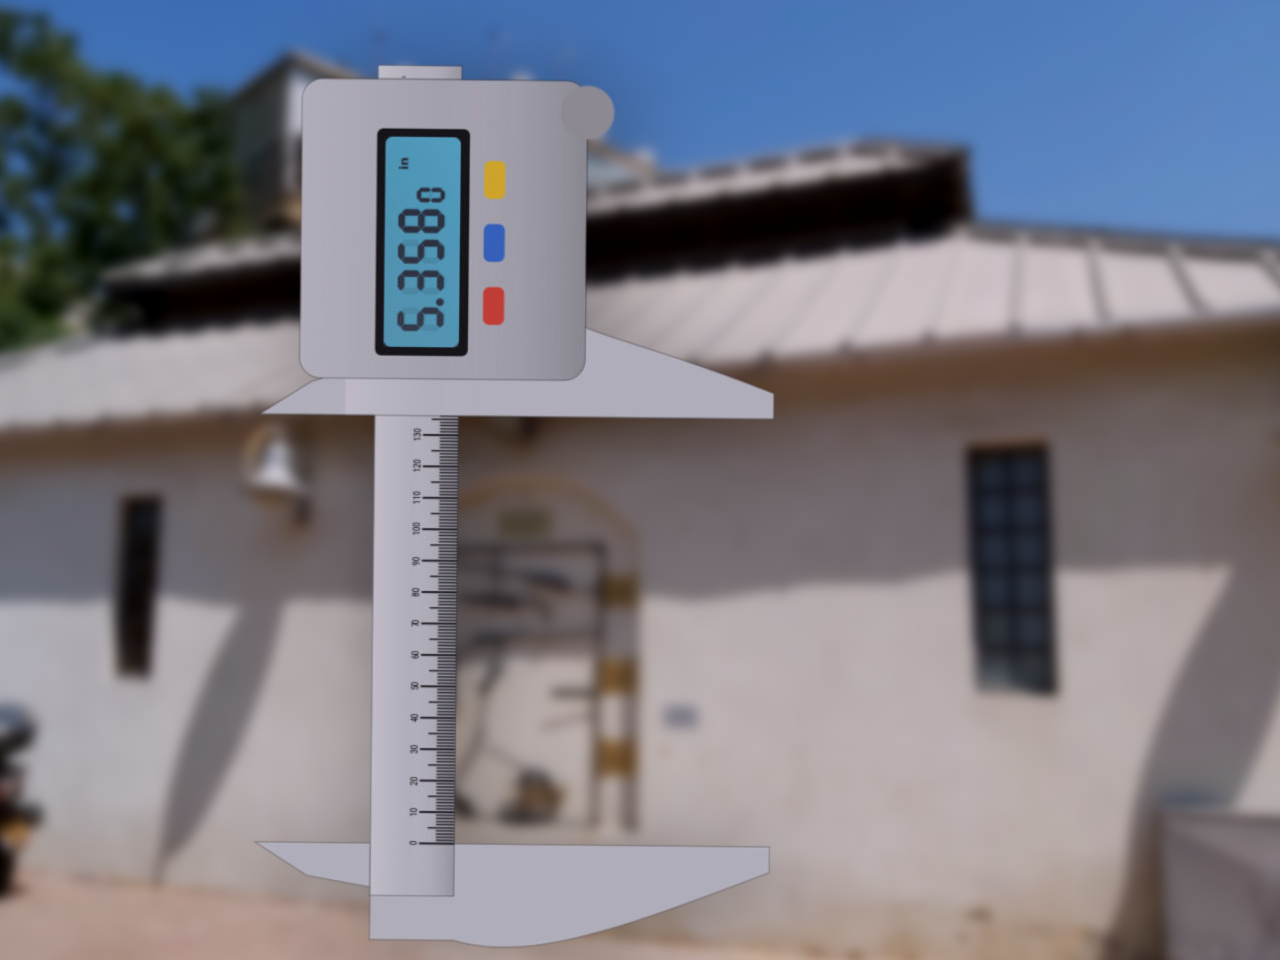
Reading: {"value": 5.3580, "unit": "in"}
